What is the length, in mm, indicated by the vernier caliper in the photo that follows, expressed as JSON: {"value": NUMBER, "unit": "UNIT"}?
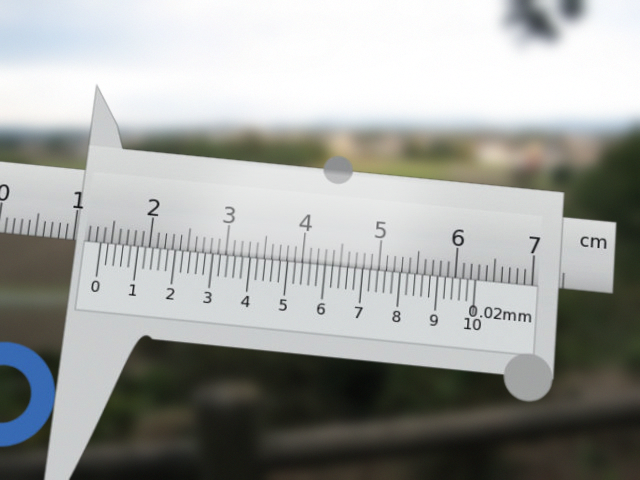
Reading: {"value": 13.6, "unit": "mm"}
